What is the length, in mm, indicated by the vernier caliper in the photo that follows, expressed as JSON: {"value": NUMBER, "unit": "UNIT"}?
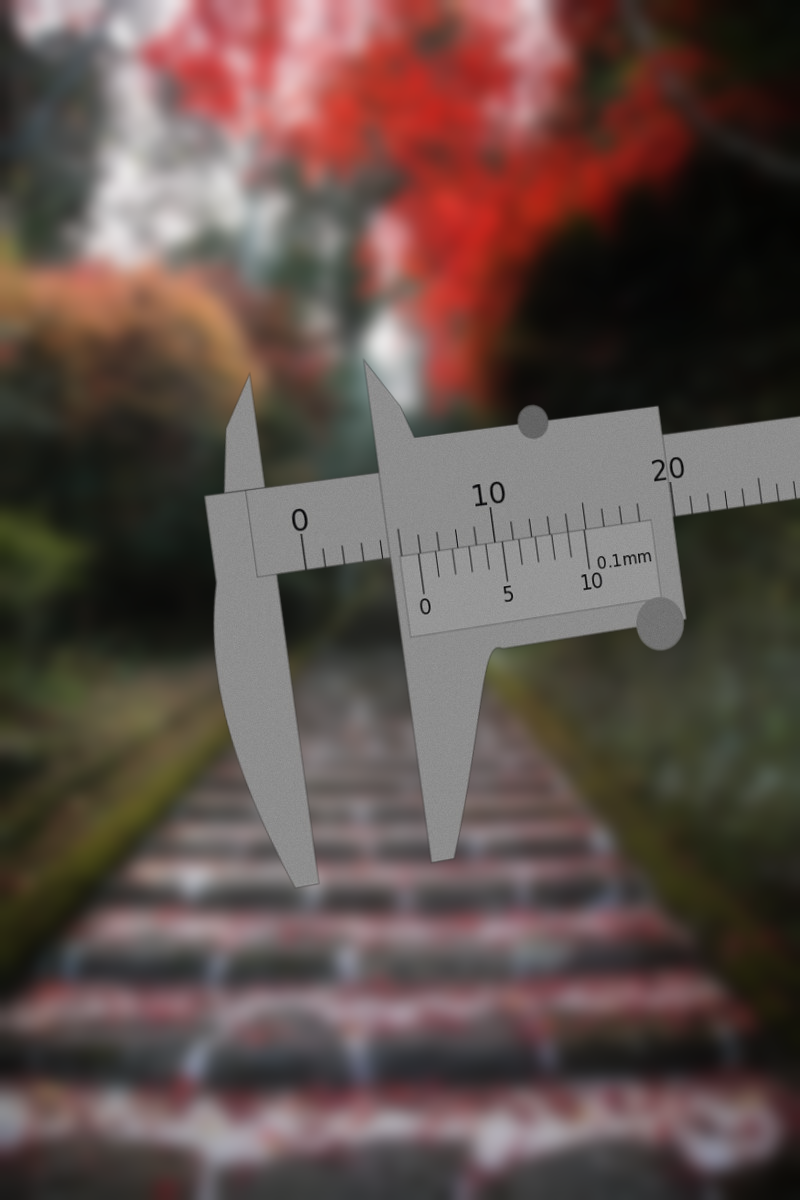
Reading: {"value": 5.9, "unit": "mm"}
